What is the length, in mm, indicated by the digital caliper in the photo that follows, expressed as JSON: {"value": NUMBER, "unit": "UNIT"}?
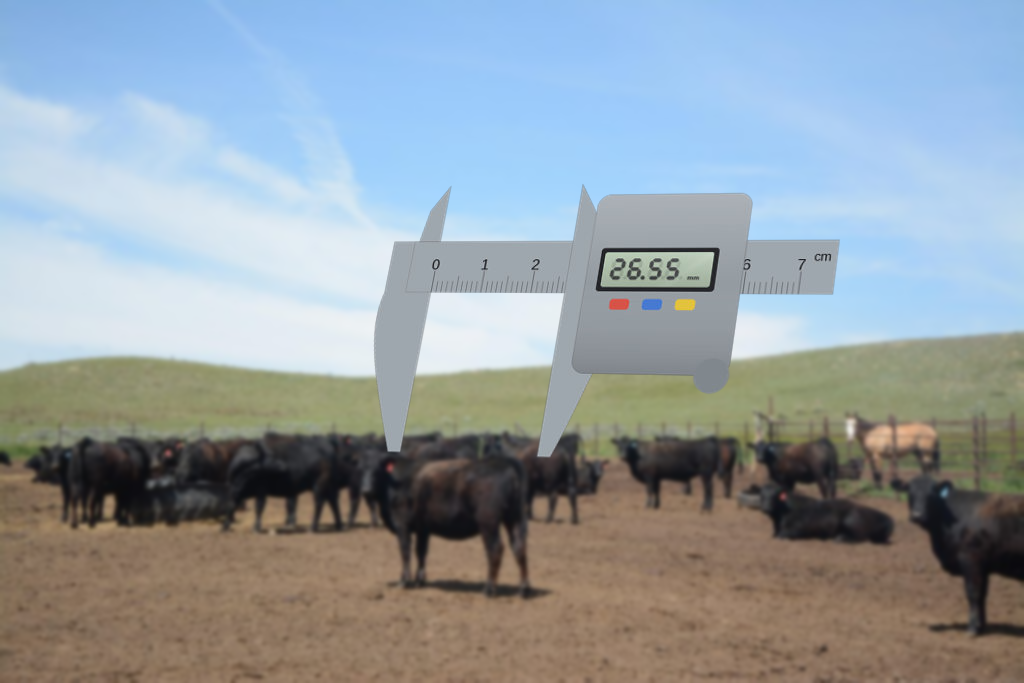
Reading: {"value": 26.55, "unit": "mm"}
